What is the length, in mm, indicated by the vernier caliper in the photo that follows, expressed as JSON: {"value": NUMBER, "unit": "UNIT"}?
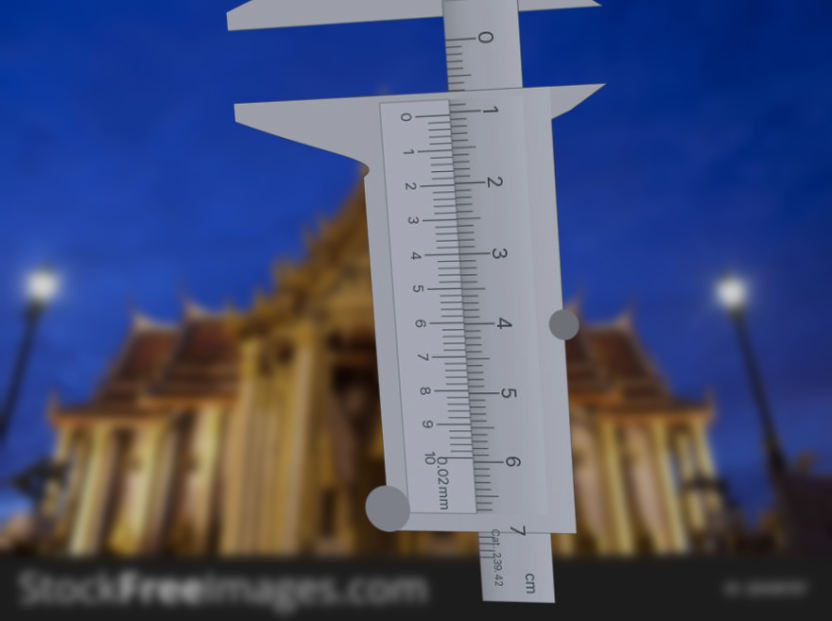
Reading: {"value": 10.4, "unit": "mm"}
